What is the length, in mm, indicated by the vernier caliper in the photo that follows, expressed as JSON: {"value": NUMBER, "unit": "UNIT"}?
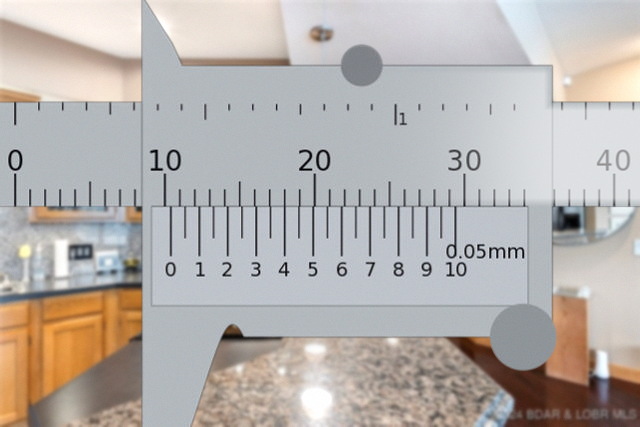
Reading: {"value": 10.4, "unit": "mm"}
